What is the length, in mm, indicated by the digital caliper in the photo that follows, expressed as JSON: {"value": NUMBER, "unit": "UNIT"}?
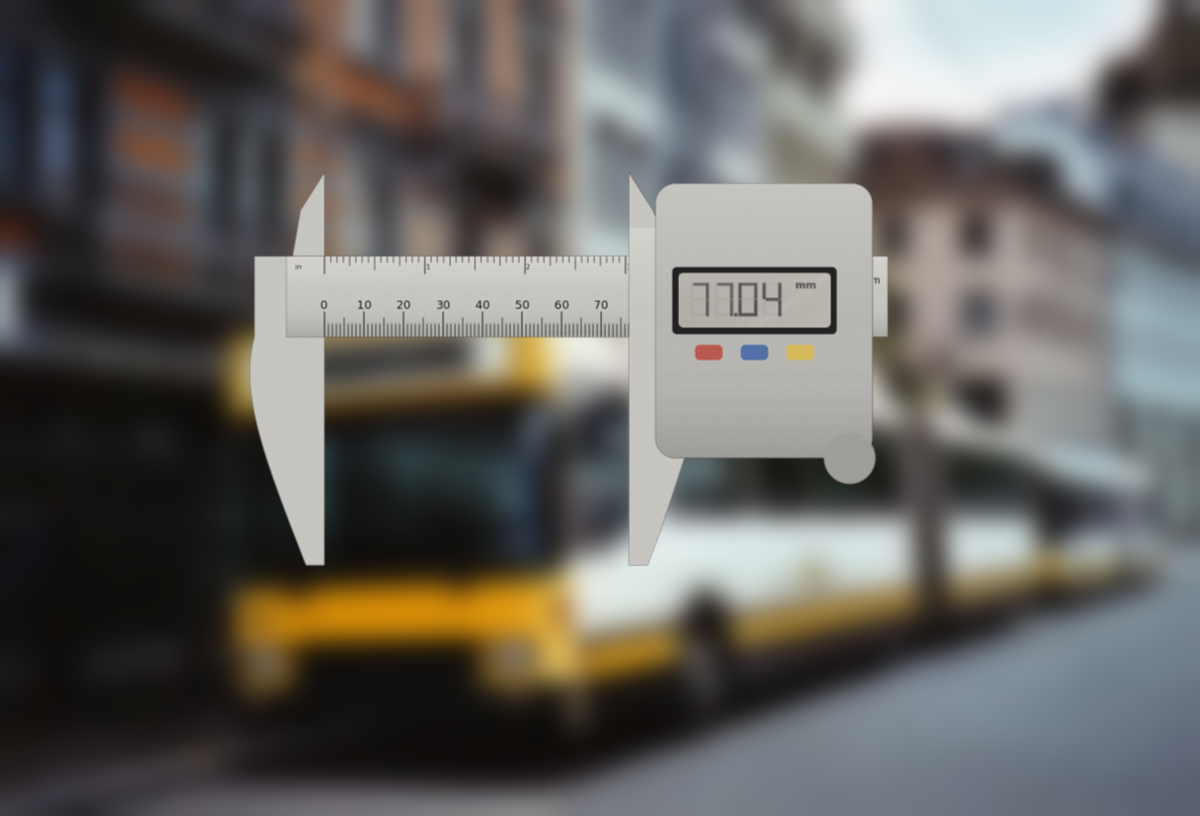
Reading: {"value": 77.04, "unit": "mm"}
